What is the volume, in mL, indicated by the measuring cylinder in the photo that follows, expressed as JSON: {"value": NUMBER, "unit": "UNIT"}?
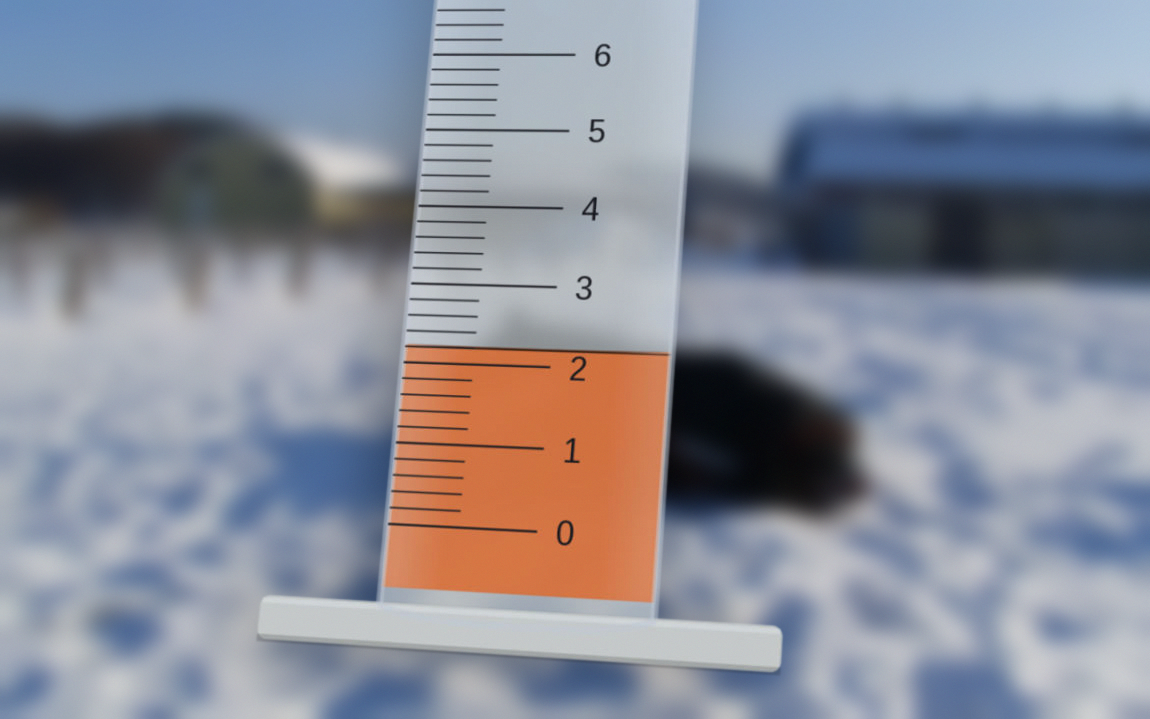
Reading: {"value": 2.2, "unit": "mL"}
